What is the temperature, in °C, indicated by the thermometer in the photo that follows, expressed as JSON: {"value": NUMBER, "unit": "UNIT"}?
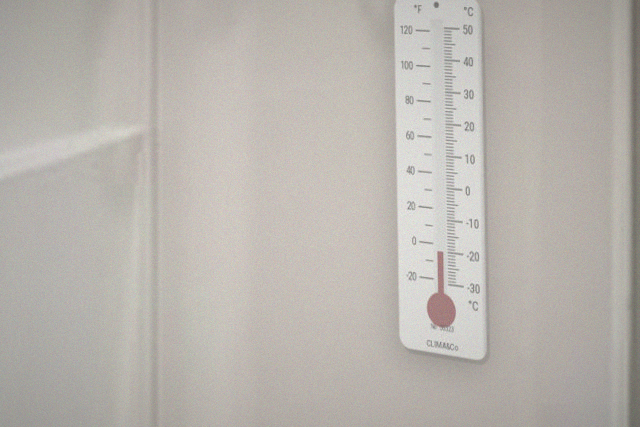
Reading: {"value": -20, "unit": "°C"}
